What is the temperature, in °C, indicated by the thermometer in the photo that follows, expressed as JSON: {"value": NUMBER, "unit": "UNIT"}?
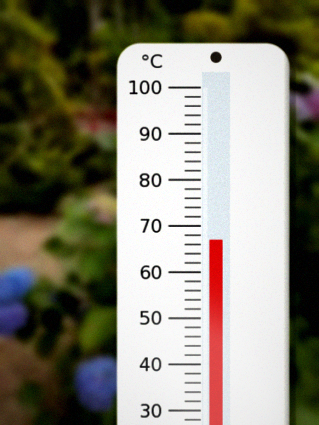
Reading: {"value": 67, "unit": "°C"}
